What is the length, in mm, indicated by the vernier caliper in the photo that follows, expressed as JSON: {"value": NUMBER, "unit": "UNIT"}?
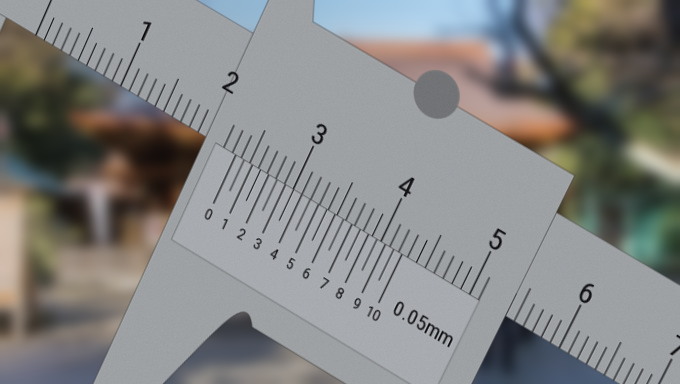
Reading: {"value": 23.4, "unit": "mm"}
